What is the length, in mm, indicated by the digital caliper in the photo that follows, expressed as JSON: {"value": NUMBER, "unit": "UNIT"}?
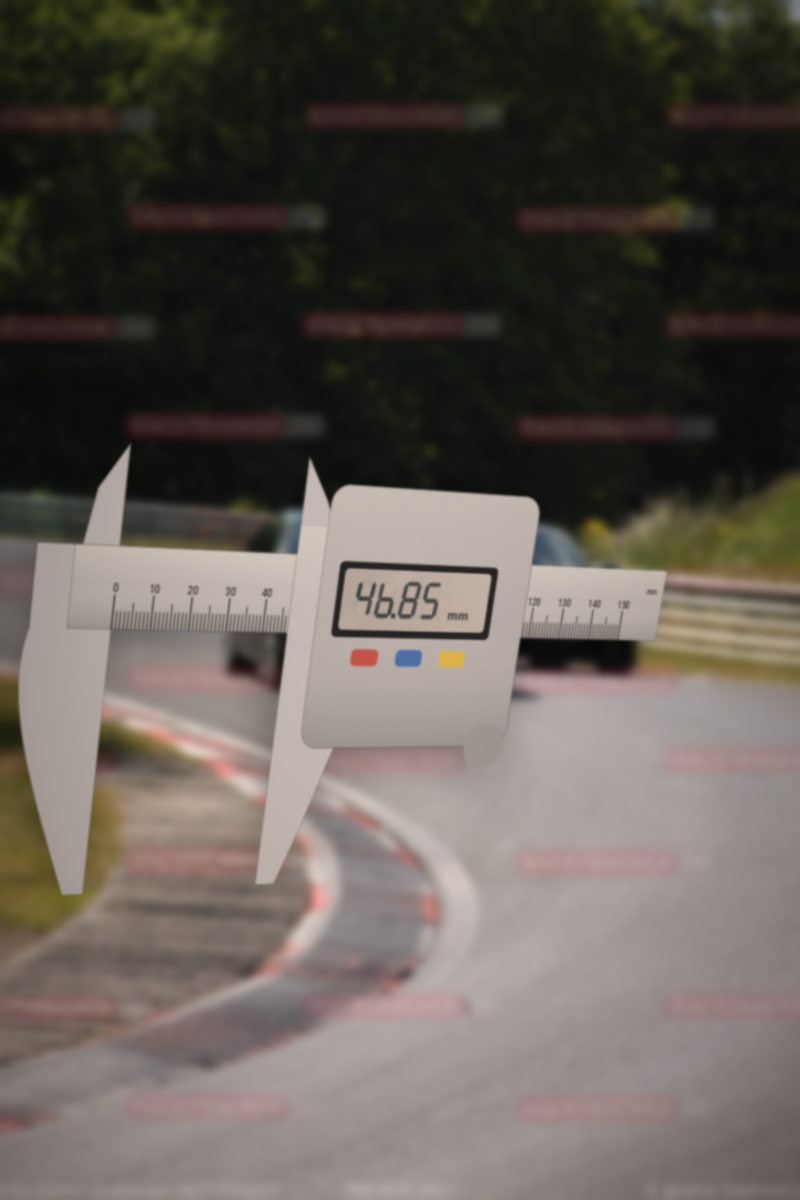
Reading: {"value": 46.85, "unit": "mm"}
